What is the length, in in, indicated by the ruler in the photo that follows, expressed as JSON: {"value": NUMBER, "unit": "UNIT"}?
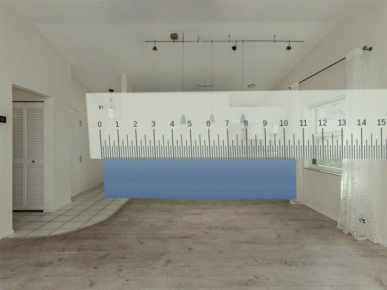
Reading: {"value": 10.5, "unit": "in"}
